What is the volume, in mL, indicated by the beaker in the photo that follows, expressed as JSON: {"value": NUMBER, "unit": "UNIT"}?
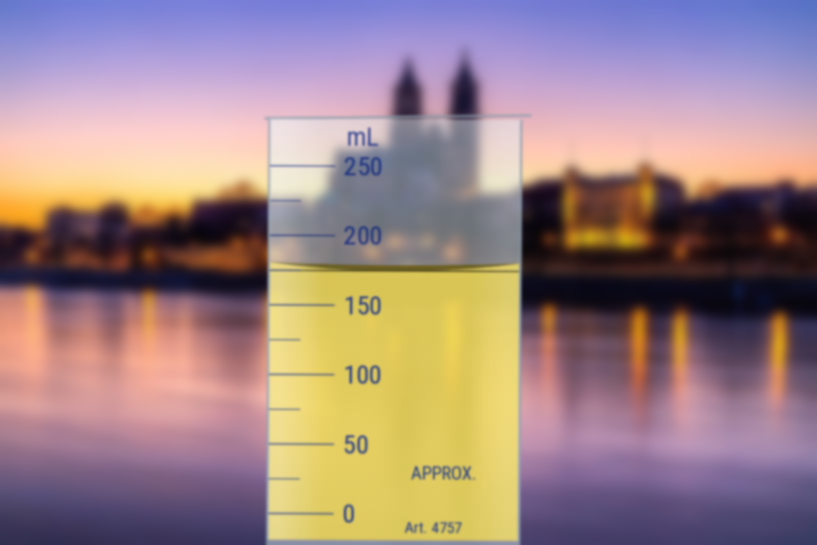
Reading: {"value": 175, "unit": "mL"}
